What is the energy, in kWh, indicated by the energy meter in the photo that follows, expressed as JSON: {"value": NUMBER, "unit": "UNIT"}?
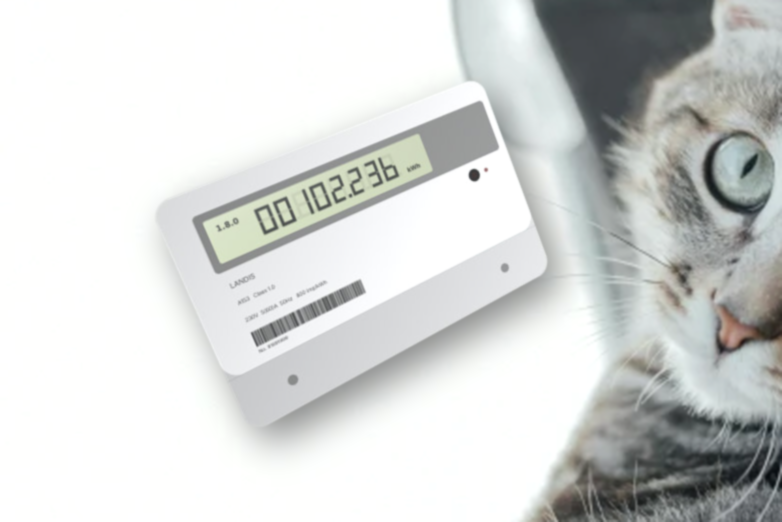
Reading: {"value": 102.236, "unit": "kWh"}
